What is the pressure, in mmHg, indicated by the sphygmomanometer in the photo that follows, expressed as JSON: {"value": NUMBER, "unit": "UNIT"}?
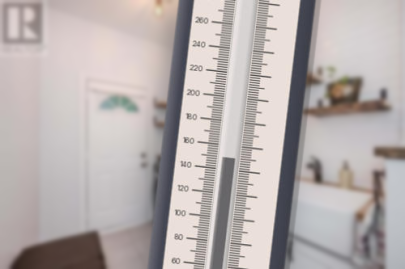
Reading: {"value": 150, "unit": "mmHg"}
